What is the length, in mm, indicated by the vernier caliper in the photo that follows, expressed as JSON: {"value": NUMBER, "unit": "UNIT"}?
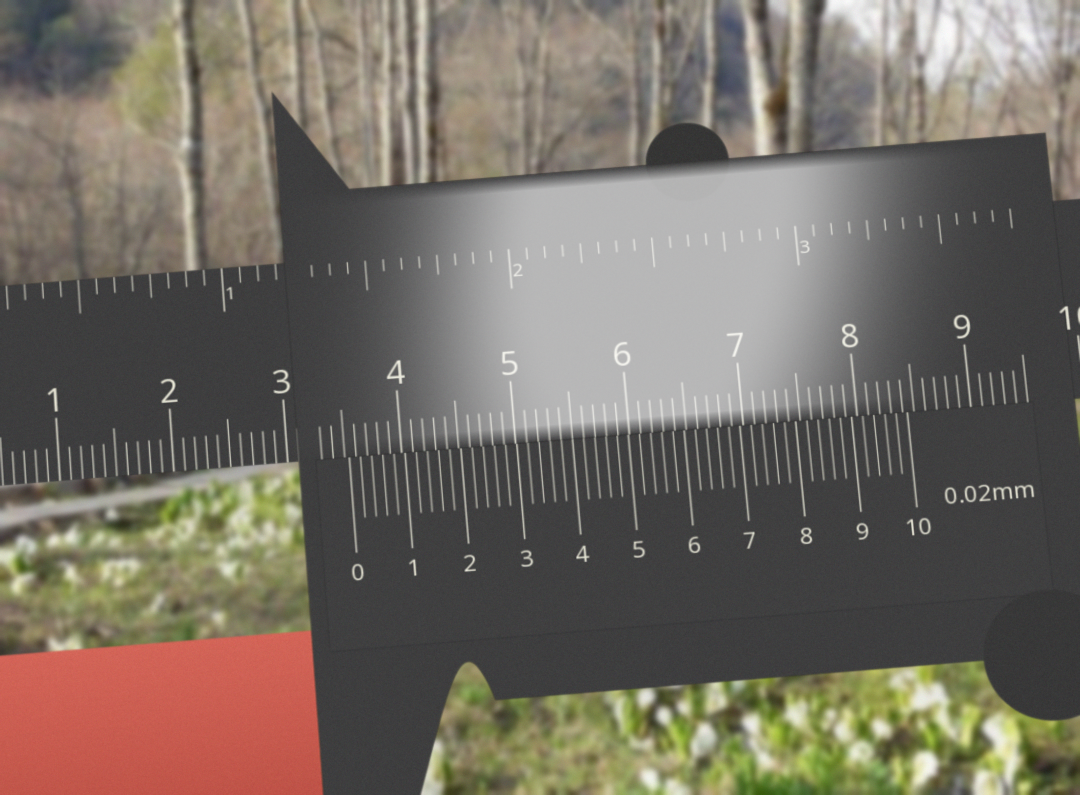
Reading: {"value": 35.4, "unit": "mm"}
